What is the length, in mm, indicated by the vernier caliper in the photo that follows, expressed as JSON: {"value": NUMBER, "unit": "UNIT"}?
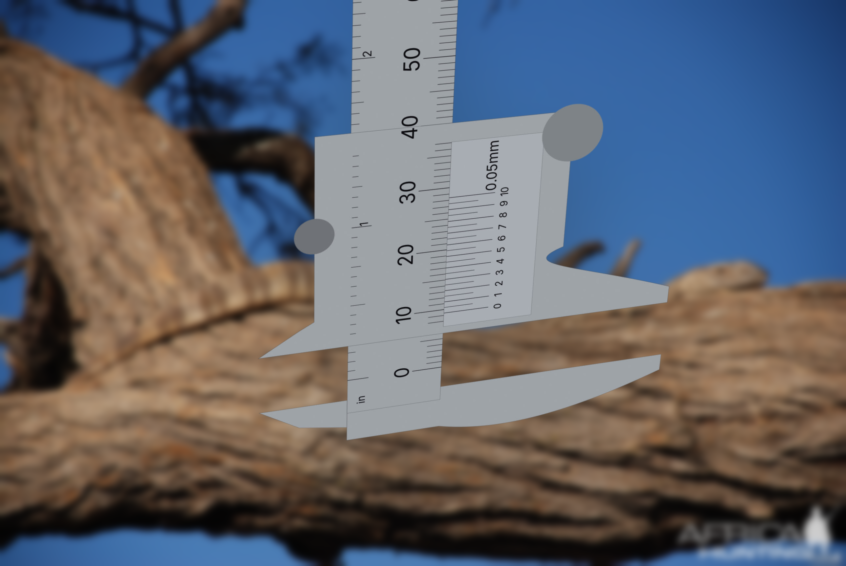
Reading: {"value": 9.4, "unit": "mm"}
